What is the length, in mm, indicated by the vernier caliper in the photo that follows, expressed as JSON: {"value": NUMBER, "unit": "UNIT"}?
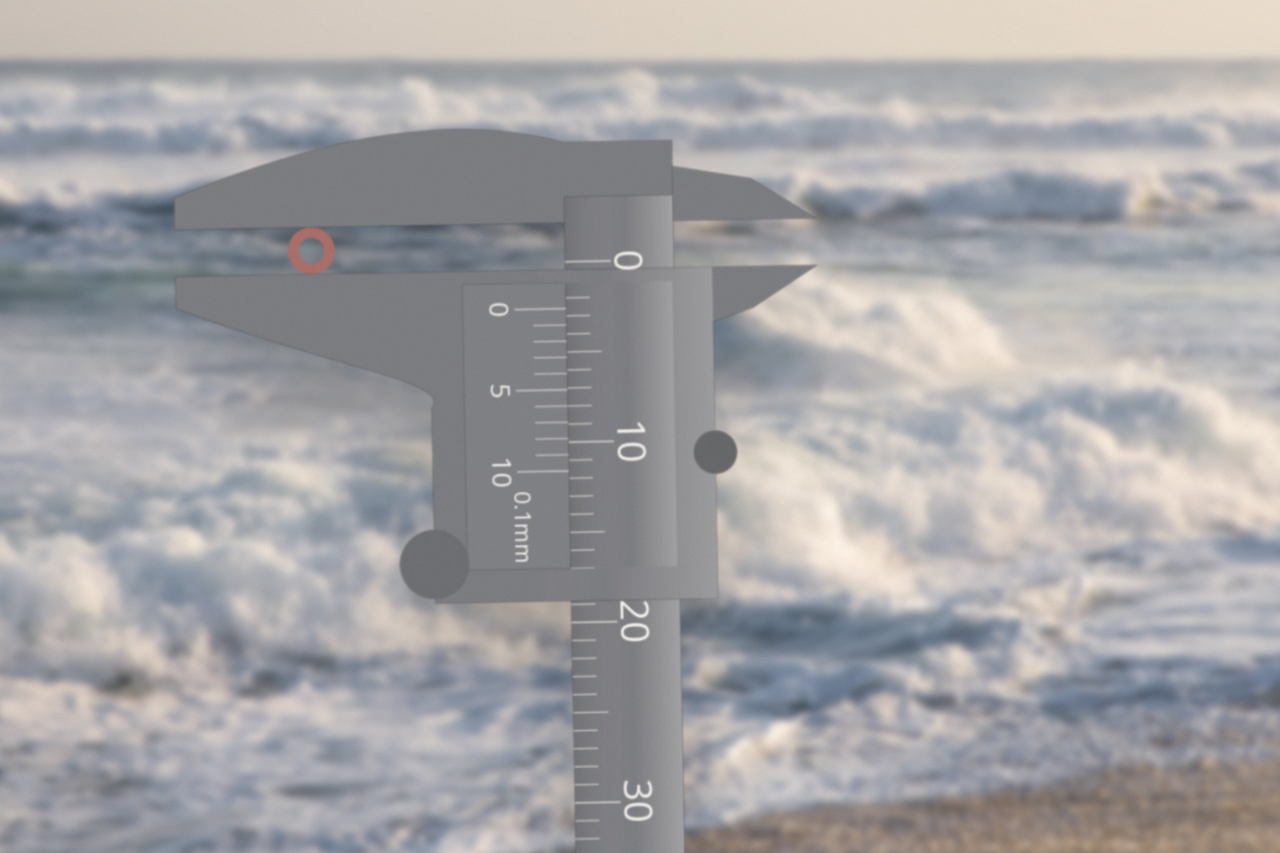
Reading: {"value": 2.6, "unit": "mm"}
